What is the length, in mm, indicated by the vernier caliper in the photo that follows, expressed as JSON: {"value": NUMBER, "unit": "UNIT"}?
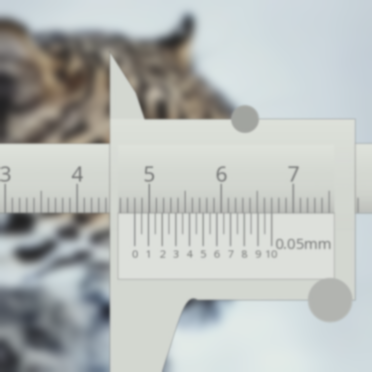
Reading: {"value": 48.0, "unit": "mm"}
